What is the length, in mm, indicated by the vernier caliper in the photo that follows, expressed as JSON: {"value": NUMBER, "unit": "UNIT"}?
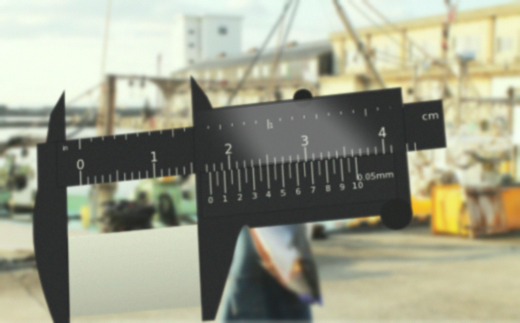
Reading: {"value": 17.4, "unit": "mm"}
